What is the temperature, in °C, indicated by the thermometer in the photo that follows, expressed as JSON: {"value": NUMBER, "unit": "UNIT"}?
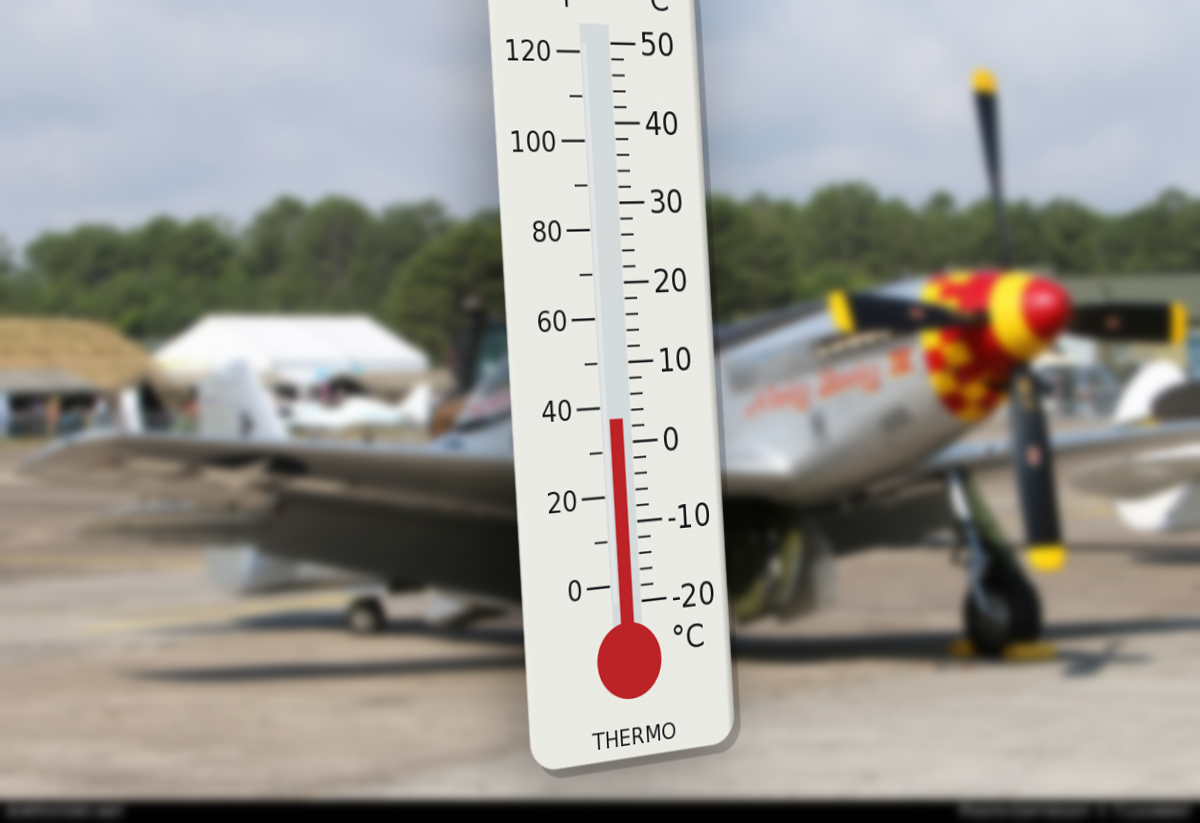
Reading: {"value": 3, "unit": "°C"}
